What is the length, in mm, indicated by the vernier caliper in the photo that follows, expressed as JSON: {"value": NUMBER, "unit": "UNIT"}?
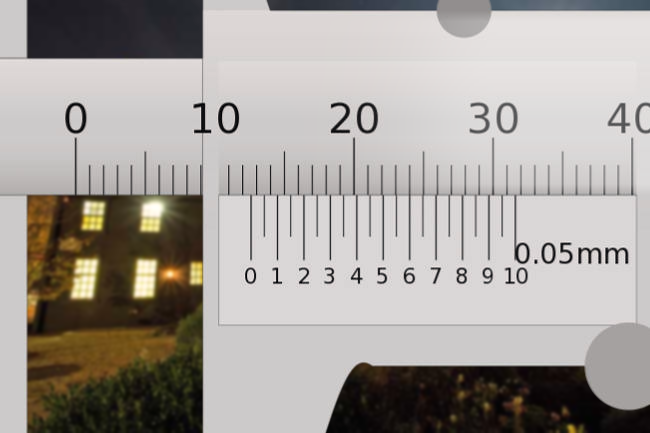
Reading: {"value": 12.6, "unit": "mm"}
